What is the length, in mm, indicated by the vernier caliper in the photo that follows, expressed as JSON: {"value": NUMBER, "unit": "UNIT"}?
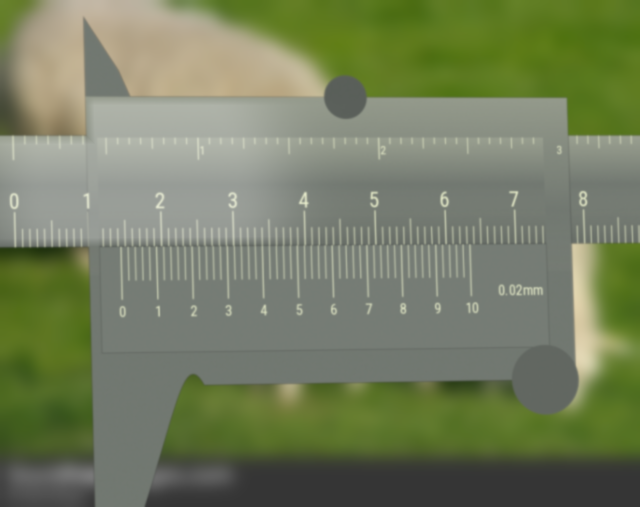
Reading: {"value": 14.4, "unit": "mm"}
